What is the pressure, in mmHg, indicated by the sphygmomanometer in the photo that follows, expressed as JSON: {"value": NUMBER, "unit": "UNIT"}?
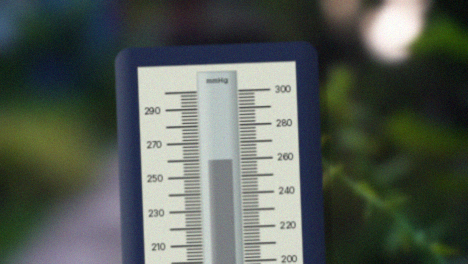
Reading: {"value": 260, "unit": "mmHg"}
